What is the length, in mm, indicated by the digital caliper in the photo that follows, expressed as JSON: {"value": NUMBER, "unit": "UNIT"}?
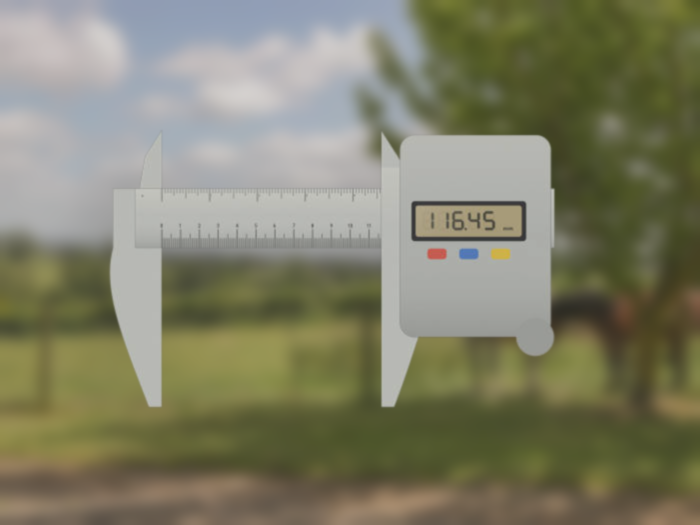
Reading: {"value": 116.45, "unit": "mm"}
